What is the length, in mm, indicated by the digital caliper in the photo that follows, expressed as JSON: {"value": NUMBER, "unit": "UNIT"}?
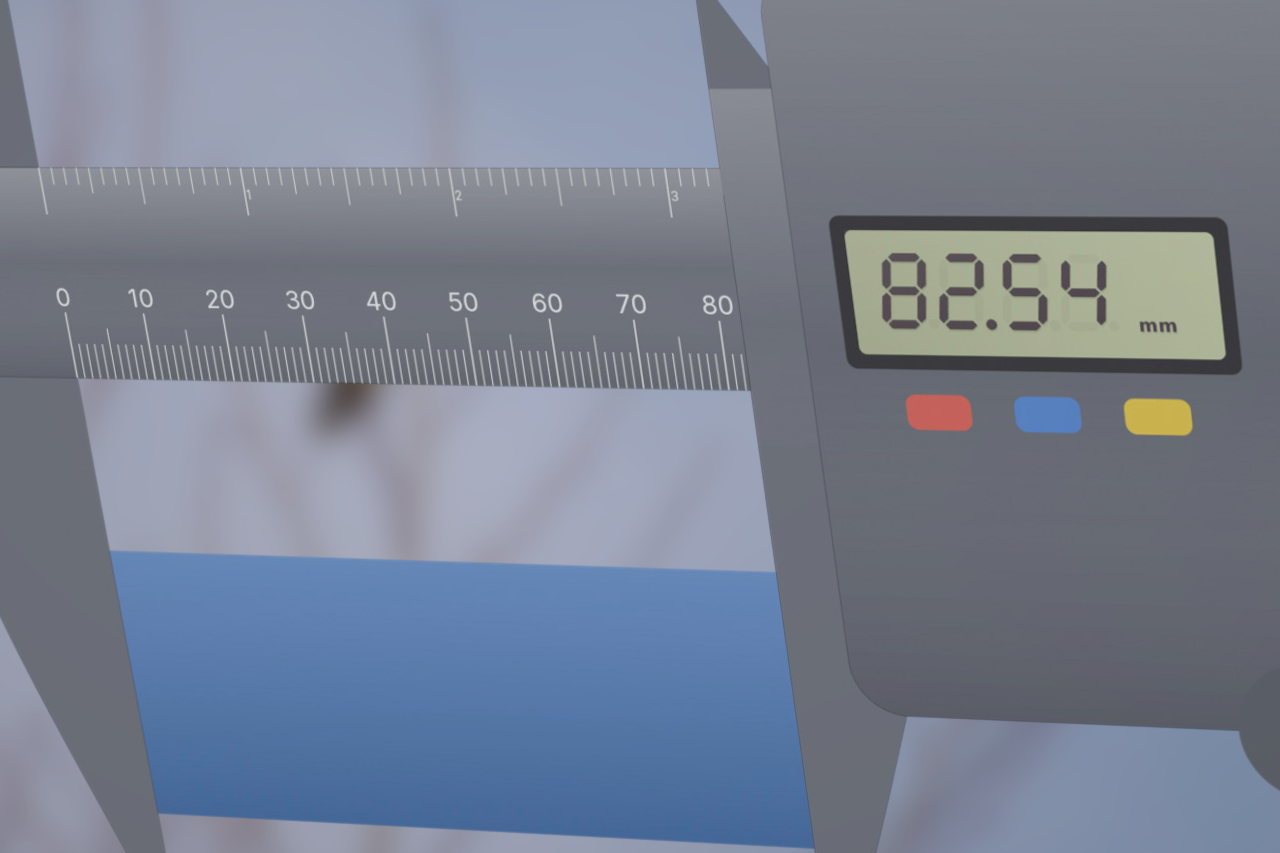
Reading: {"value": 82.54, "unit": "mm"}
